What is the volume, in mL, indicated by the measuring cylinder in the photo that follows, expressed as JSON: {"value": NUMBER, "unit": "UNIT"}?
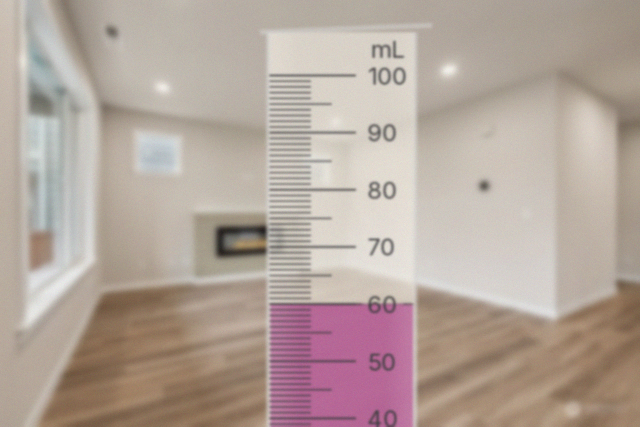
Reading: {"value": 60, "unit": "mL"}
